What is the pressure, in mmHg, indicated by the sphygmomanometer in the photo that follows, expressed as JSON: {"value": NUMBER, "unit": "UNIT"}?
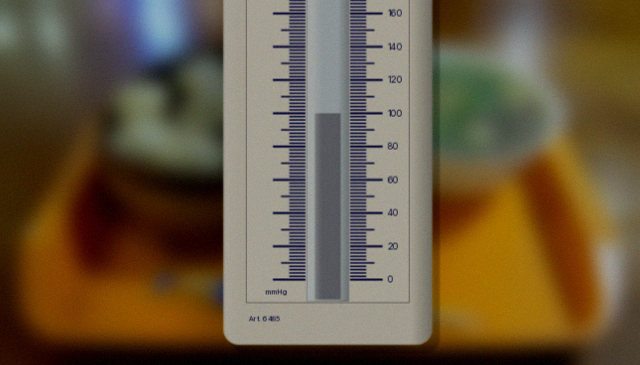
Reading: {"value": 100, "unit": "mmHg"}
